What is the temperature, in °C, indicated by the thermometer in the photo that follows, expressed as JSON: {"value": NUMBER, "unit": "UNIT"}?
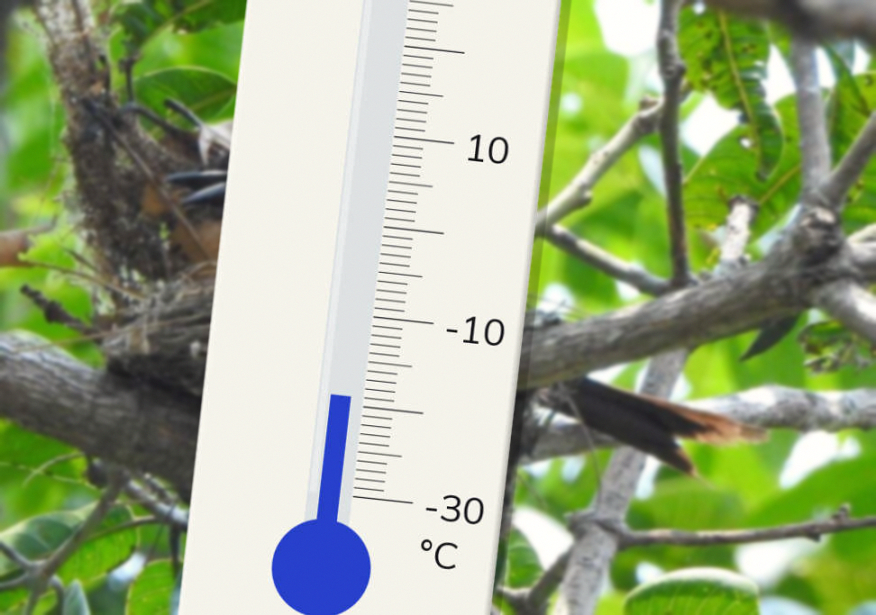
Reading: {"value": -19, "unit": "°C"}
